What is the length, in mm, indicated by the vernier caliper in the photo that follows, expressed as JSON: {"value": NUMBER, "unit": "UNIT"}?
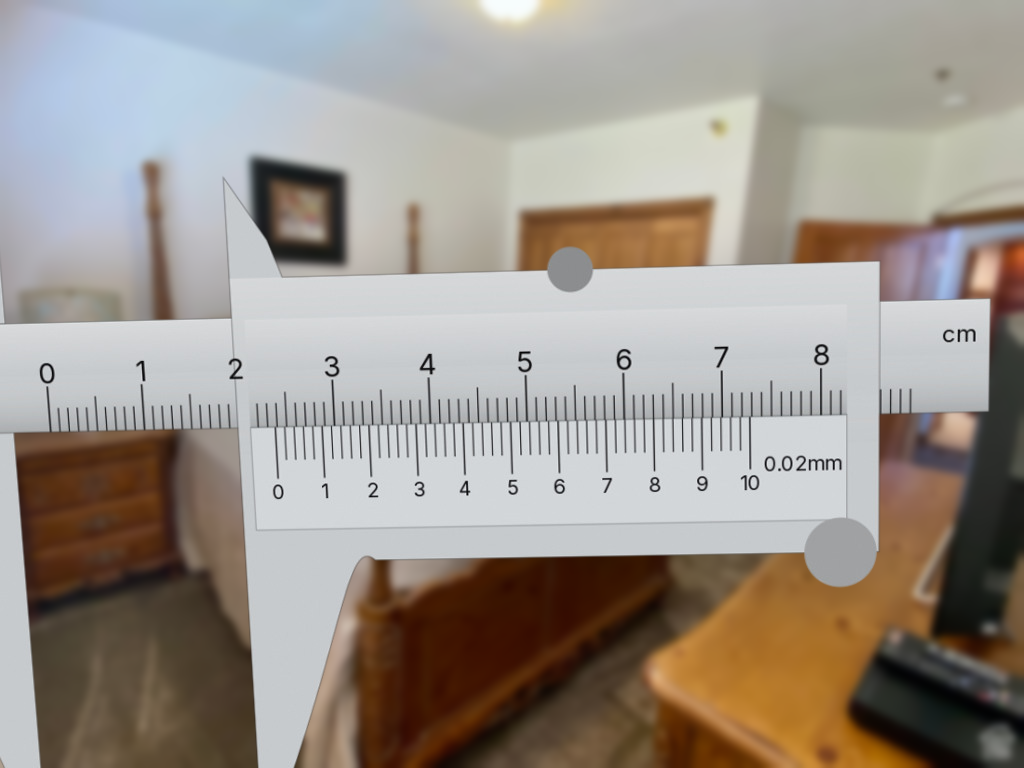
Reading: {"value": 23.8, "unit": "mm"}
